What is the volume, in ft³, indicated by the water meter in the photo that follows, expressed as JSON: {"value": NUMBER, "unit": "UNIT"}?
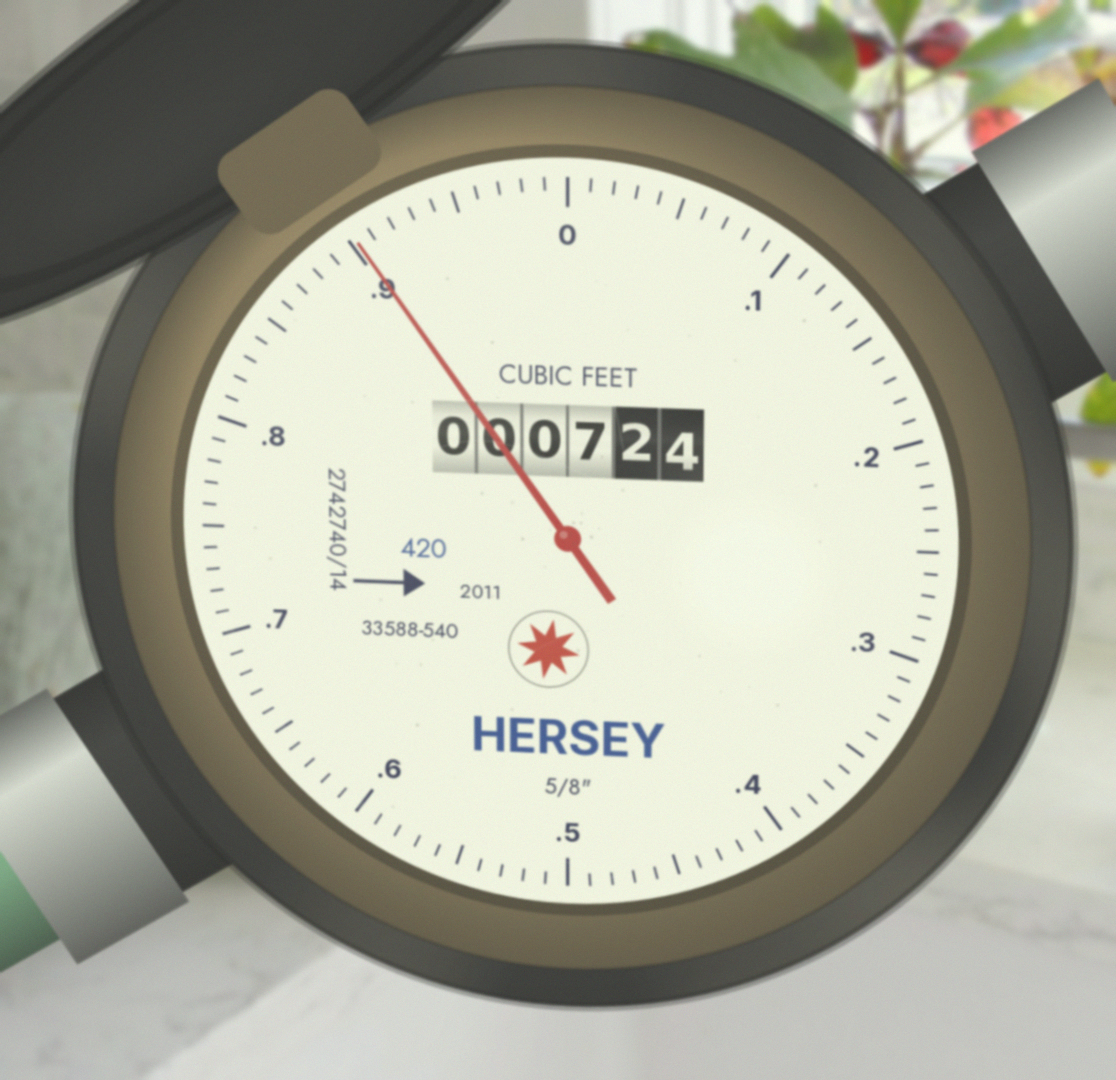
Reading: {"value": 723.90, "unit": "ft³"}
